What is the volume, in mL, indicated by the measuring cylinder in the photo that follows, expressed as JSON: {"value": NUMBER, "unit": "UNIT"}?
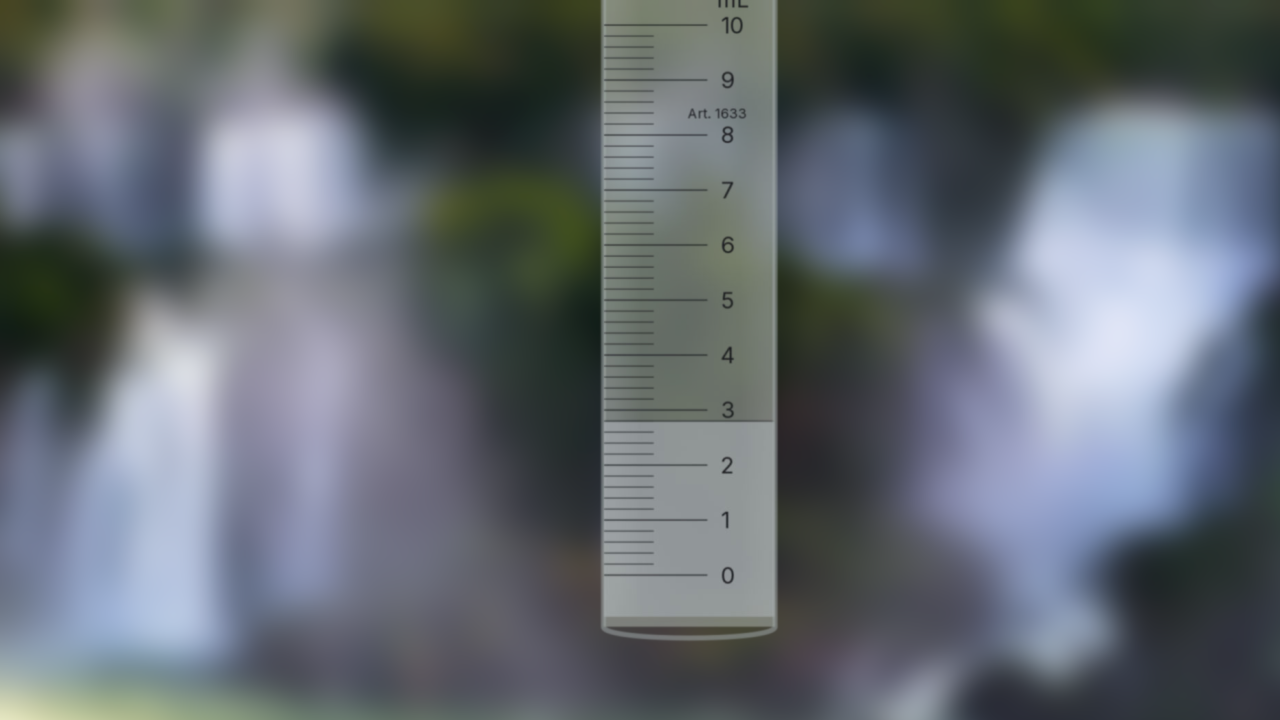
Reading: {"value": 2.8, "unit": "mL"}
